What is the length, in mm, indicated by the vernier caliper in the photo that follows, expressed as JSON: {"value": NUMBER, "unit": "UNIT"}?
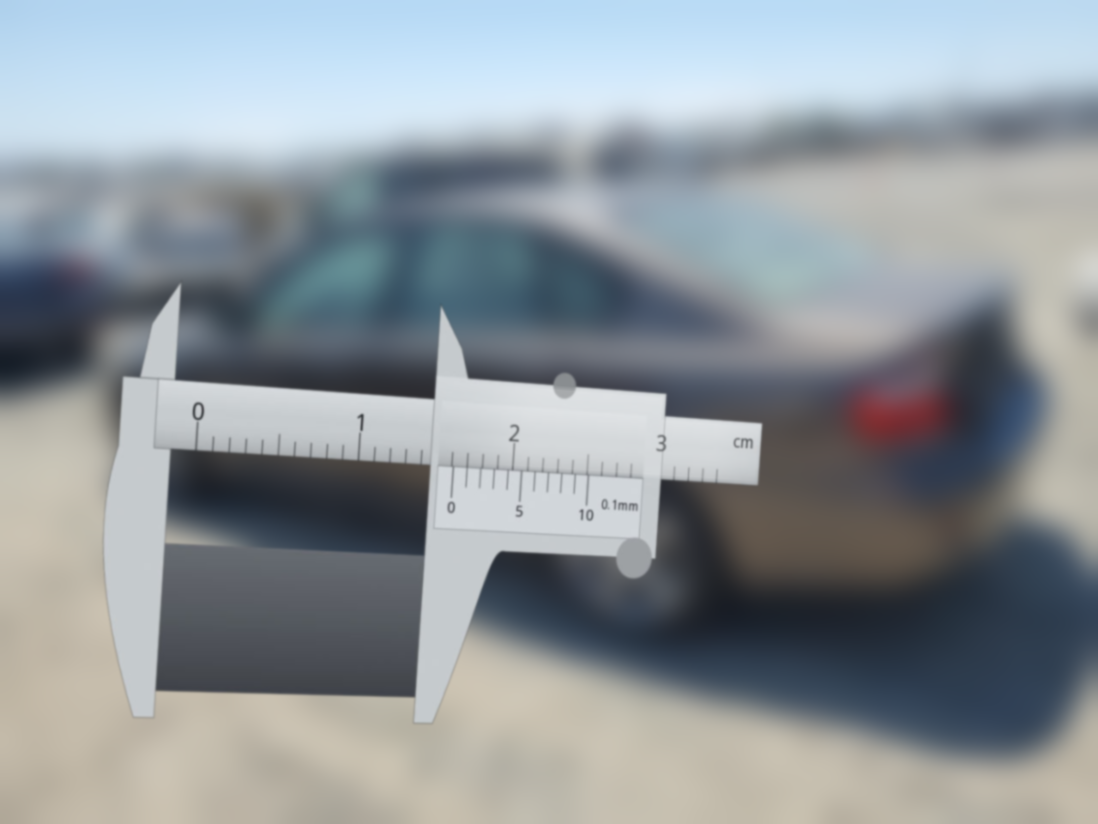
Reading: {"value": 16.1, "unit": "mm"}
